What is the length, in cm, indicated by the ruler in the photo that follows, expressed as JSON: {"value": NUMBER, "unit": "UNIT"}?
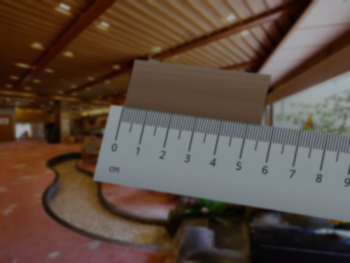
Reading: {"value": 5.5, "unit": "cm"}
